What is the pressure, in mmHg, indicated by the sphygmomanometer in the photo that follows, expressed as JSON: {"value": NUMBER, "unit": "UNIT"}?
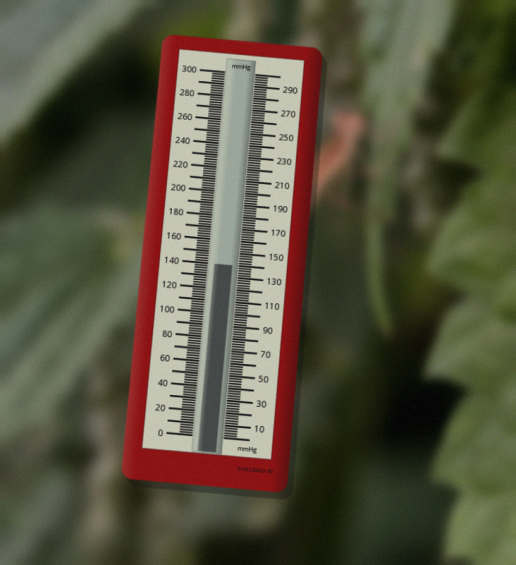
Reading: {"value": 140, "unit": "mmHg"}
